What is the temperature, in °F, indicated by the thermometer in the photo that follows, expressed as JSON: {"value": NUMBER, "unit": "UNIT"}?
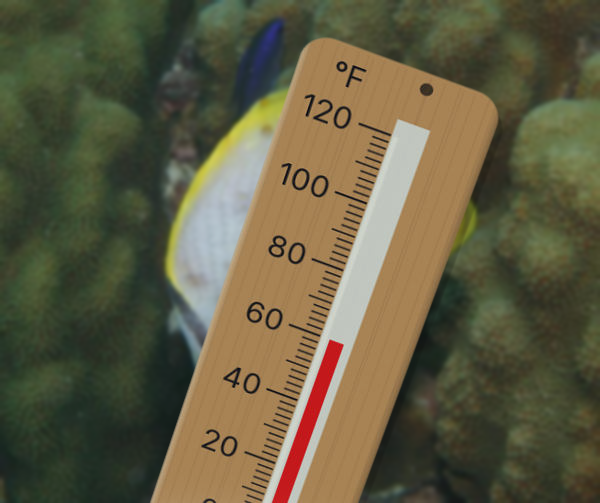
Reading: {"value": 60, "unit": "°F"}
